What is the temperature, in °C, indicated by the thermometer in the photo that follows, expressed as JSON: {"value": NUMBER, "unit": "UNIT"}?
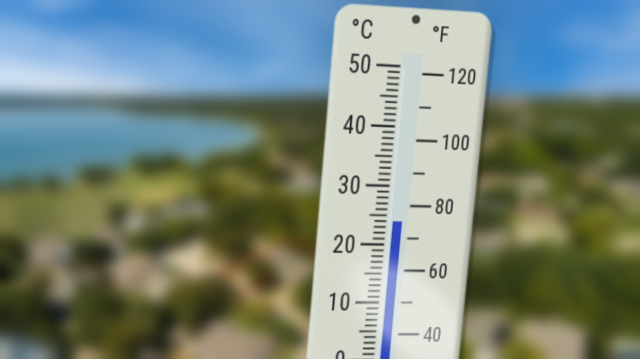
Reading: {"value": 24, "unit": "°C"}
